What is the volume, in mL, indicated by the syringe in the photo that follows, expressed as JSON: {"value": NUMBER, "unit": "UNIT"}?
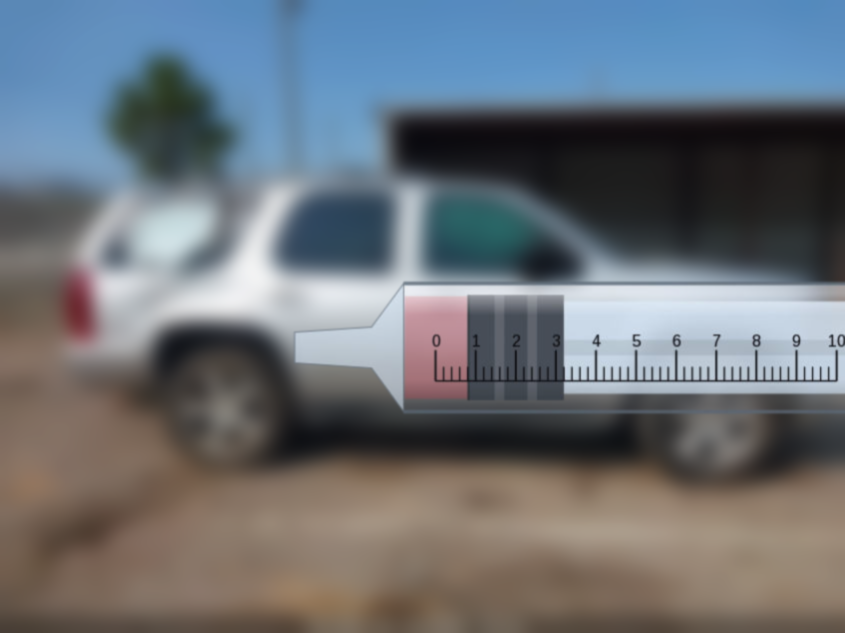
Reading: {"value": 0.8, "unit": "mL"}
